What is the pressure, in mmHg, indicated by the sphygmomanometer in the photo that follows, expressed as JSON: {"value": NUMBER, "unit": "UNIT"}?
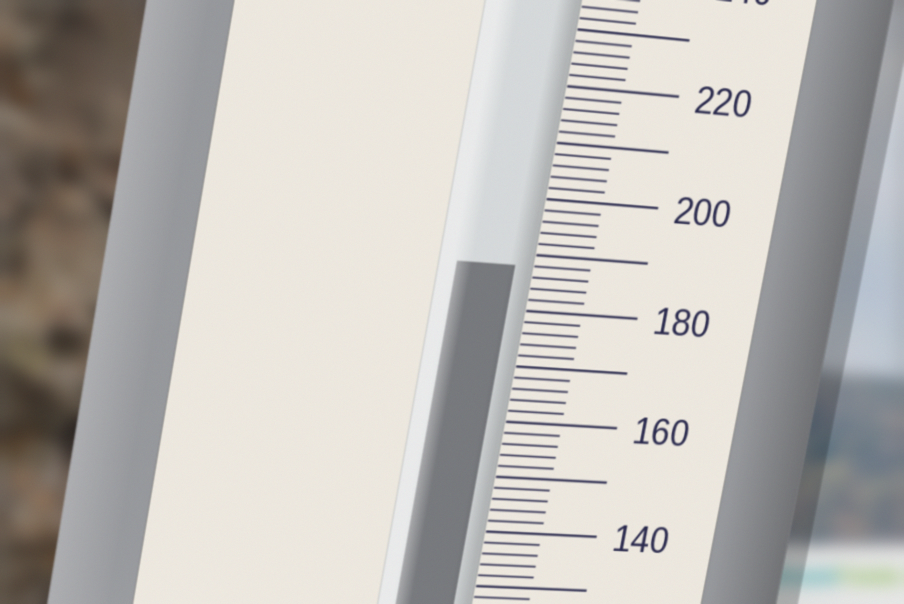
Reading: {"value": 188, "unit": "mmHg"}
